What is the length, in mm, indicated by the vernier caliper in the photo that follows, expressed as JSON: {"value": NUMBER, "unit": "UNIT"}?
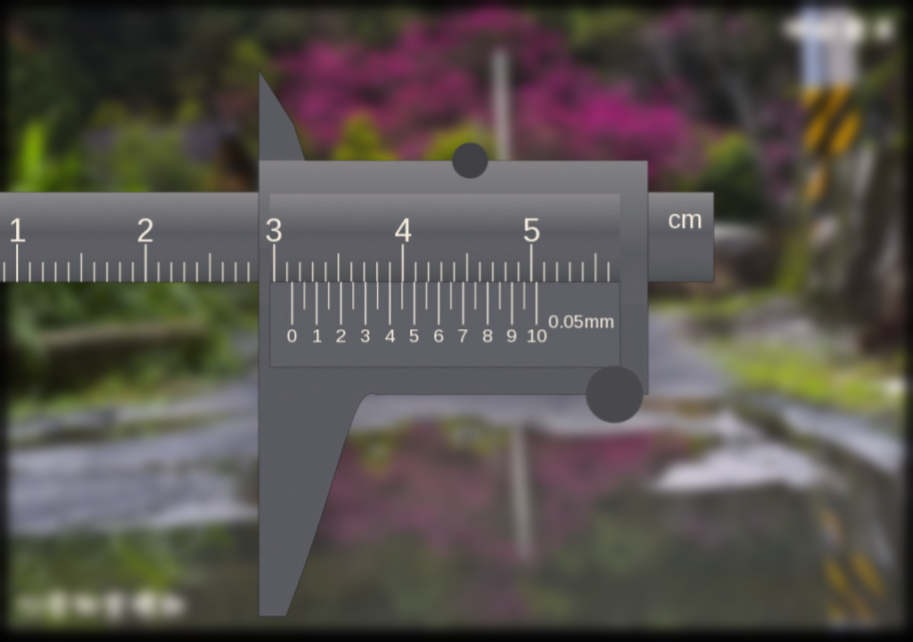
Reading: {"value": 31.4, "unit": "mm"}
